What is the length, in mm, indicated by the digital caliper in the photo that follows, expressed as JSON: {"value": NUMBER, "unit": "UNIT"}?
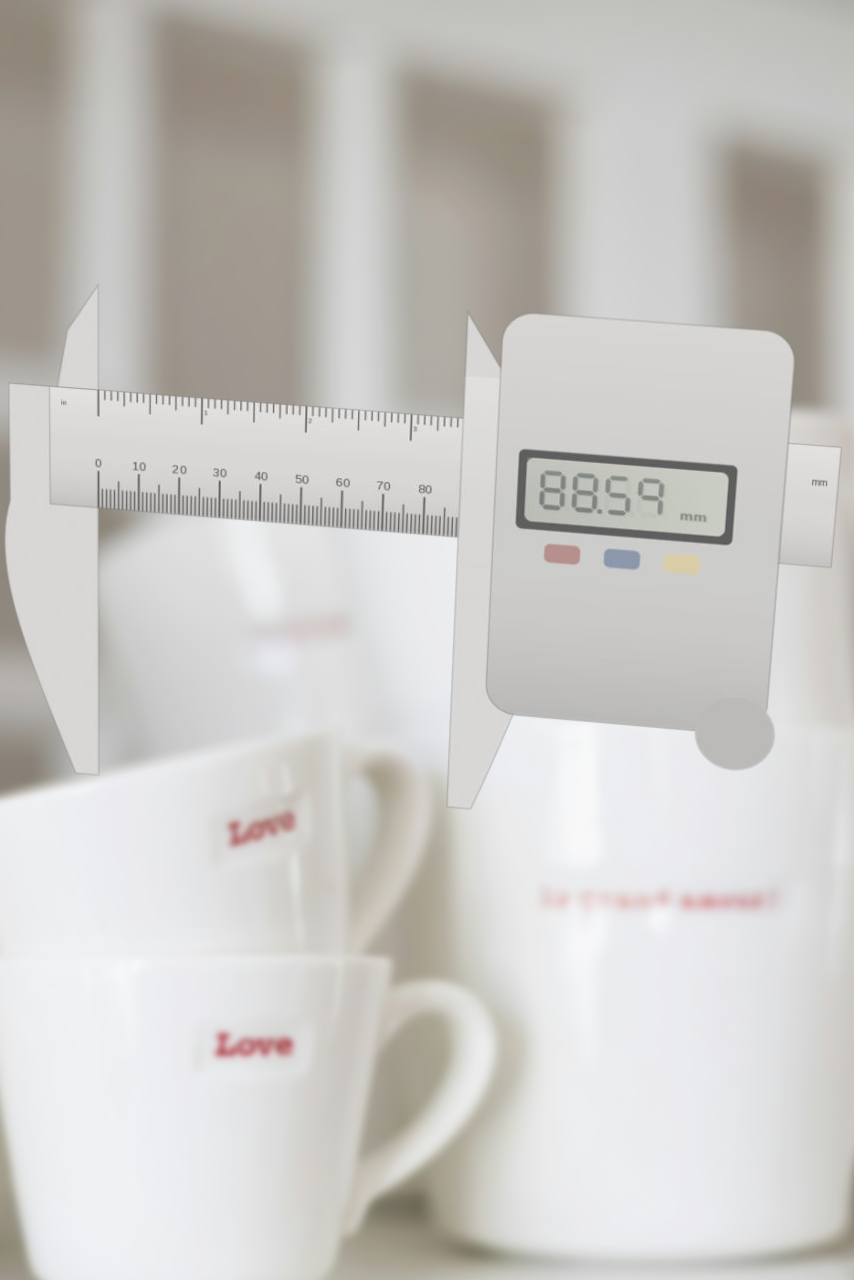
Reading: {"value": 88.59, "unit": "mm"}
